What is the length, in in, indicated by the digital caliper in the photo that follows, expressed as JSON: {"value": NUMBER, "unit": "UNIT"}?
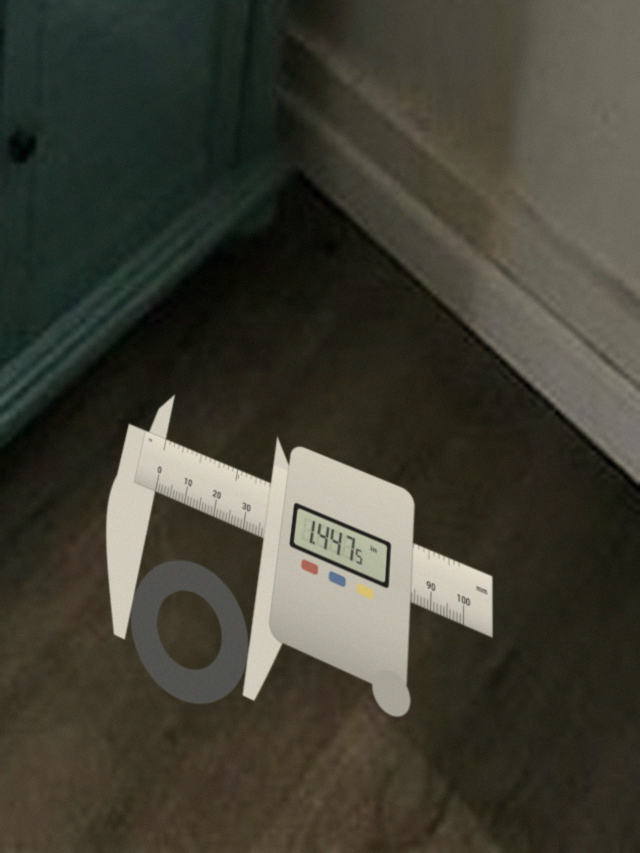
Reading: {"value": 1.4475, "unit": "in"}
